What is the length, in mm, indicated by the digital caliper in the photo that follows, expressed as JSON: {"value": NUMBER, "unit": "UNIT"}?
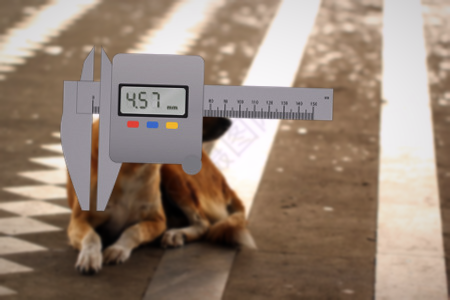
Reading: {"value": 4.57, "unit": "mm"}
